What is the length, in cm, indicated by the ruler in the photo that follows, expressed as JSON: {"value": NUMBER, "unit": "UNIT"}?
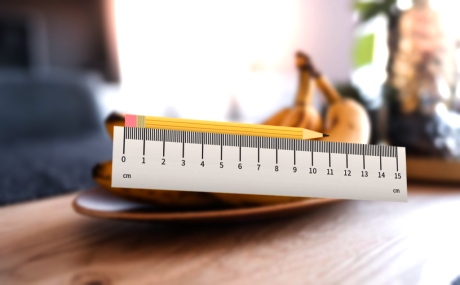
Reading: {"value": 11, "unit": "cm"}
